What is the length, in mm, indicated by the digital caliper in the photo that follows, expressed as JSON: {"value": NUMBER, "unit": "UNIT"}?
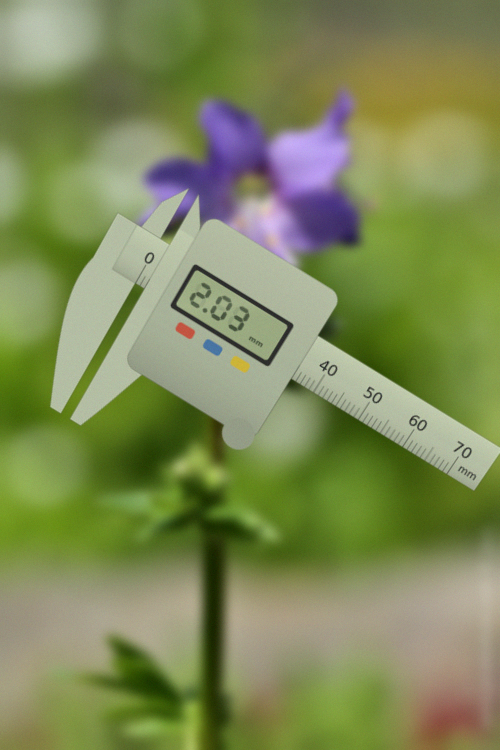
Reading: {"value": 2.03, "unit": "mm"}
